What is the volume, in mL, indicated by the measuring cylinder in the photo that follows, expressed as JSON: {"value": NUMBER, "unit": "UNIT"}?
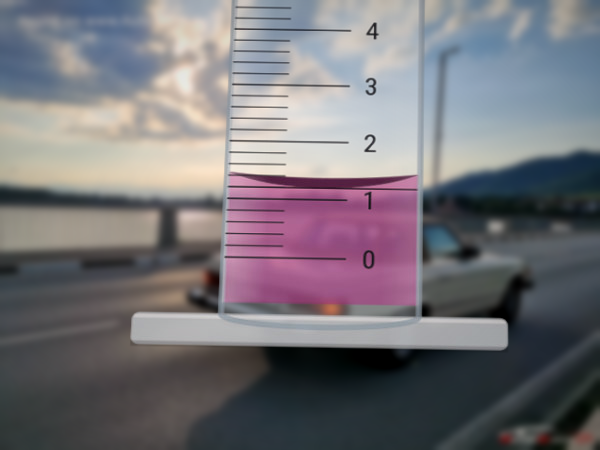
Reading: {"value": 1.2, "unit": "mL"}
